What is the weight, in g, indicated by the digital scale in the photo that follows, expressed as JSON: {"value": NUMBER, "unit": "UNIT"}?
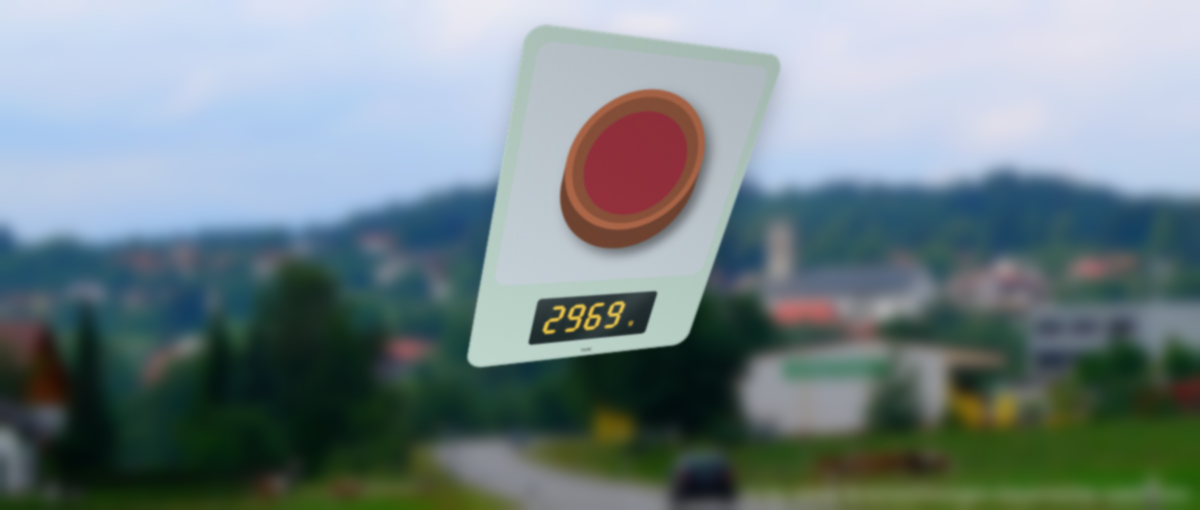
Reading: {"value": 2969, "unit": "g"}
